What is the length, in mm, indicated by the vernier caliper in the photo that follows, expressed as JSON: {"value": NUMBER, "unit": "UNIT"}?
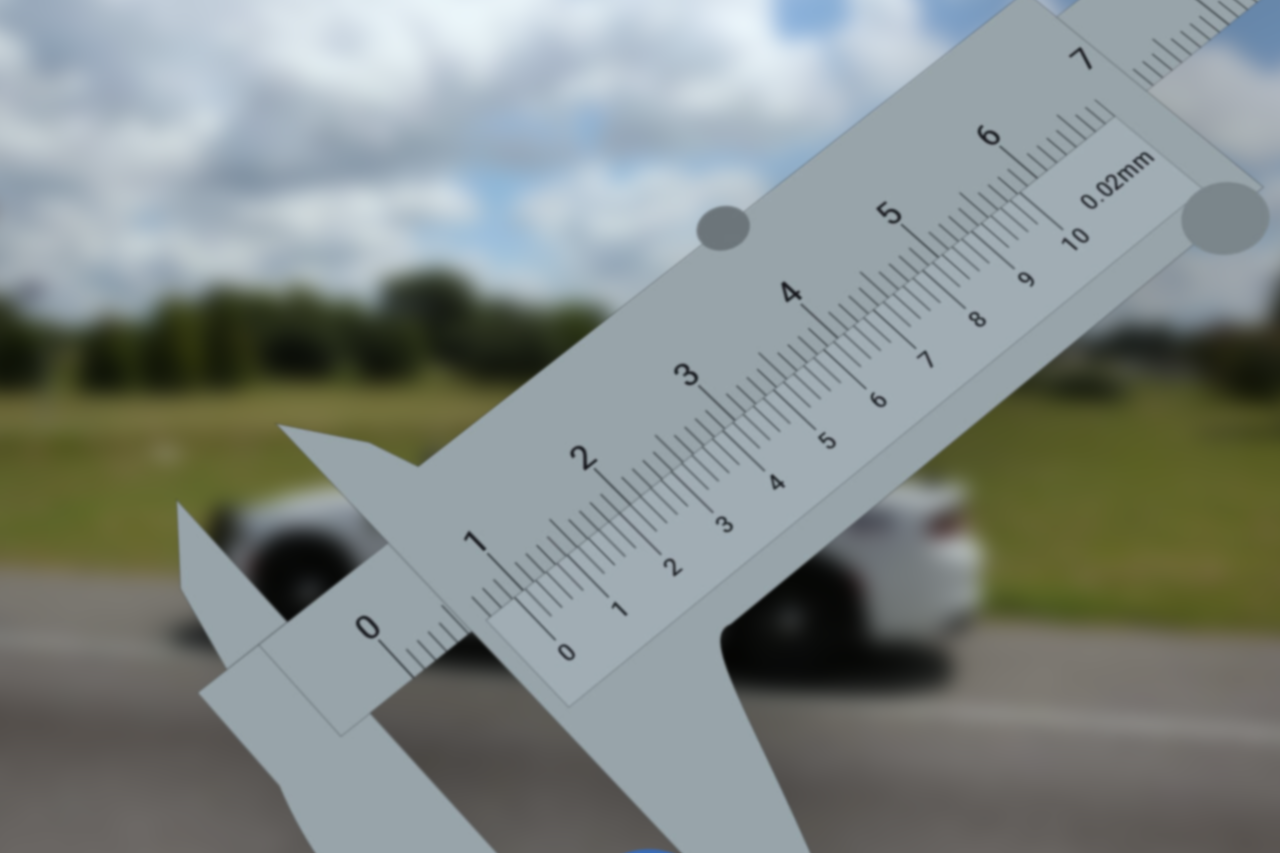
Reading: {"value": 9.2, "unit": "mm"}
